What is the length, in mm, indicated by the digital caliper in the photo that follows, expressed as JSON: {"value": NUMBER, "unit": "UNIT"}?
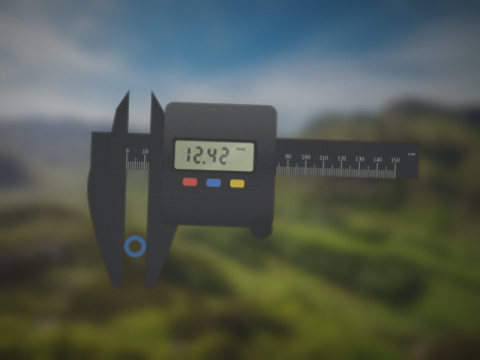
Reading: {"value": 12.42, "unit": "mm"}
